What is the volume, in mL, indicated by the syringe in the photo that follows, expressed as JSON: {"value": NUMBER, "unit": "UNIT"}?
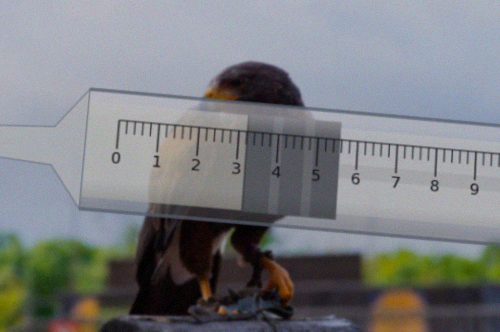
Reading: {"value": 3.2, "unit": "mL"}
